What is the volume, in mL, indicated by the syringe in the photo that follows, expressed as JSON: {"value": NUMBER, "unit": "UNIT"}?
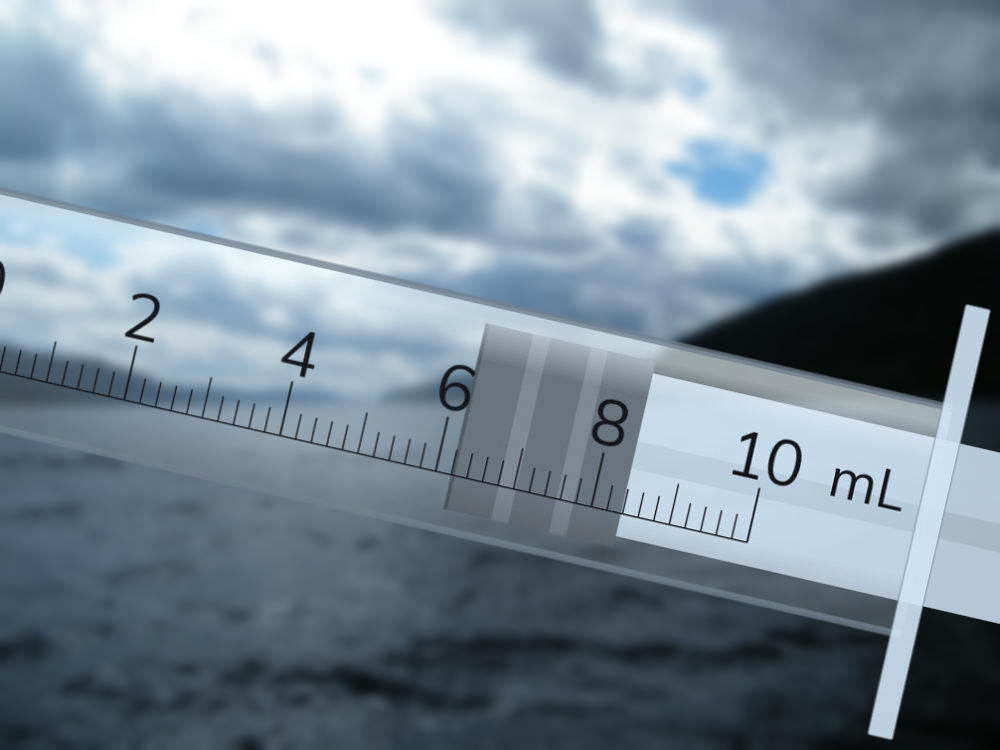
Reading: {"value": 6.2, "unit": "mL"}
